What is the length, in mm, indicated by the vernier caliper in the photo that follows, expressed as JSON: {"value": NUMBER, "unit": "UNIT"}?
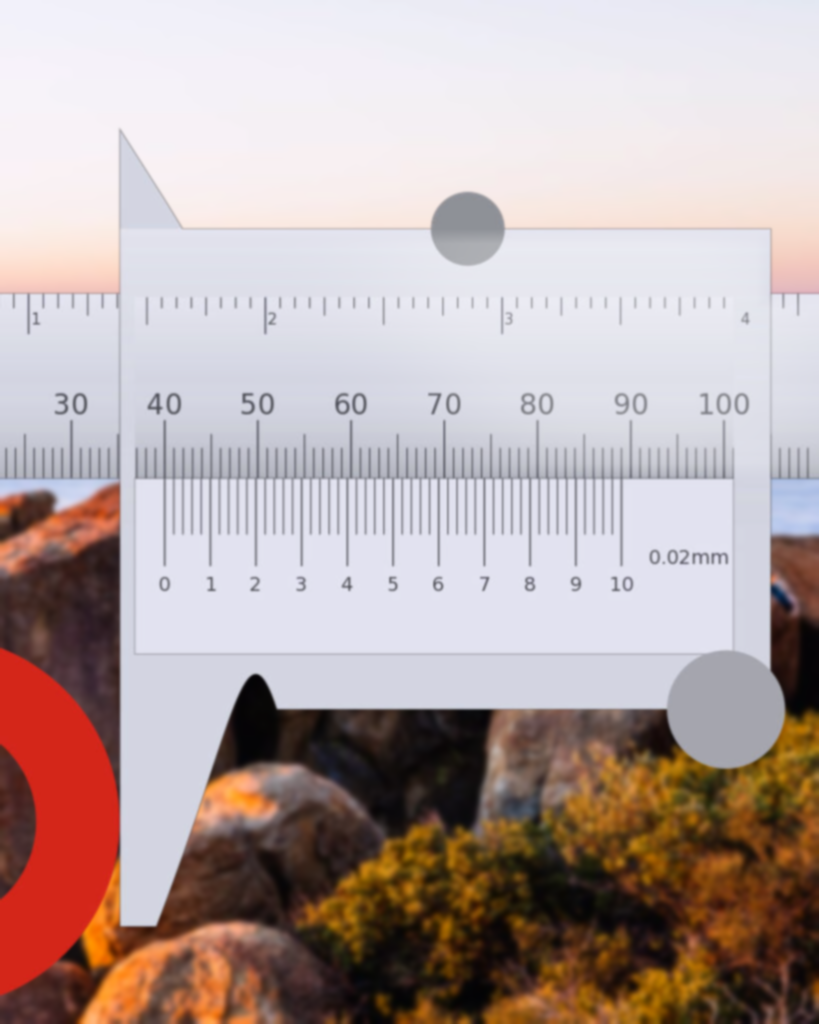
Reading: {"value": 40.0, "unit": "mm"}
